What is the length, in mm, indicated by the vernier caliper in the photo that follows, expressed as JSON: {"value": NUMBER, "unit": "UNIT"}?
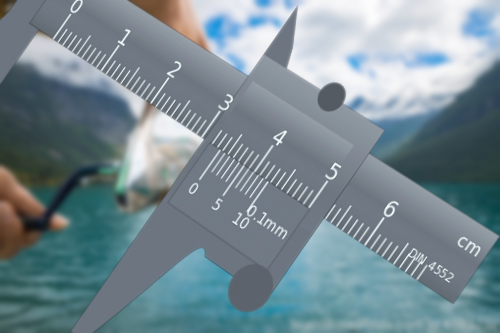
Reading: {"value": 33.6, "unit": "mm"}
